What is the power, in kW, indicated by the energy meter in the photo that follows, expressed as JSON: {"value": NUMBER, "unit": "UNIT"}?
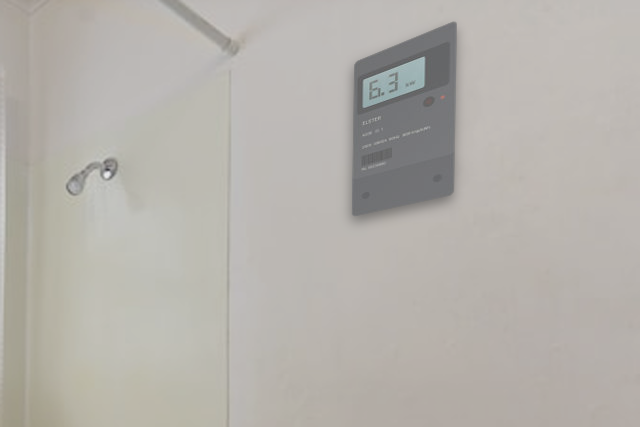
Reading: {"value": 6.3, "unit": "kW"}
